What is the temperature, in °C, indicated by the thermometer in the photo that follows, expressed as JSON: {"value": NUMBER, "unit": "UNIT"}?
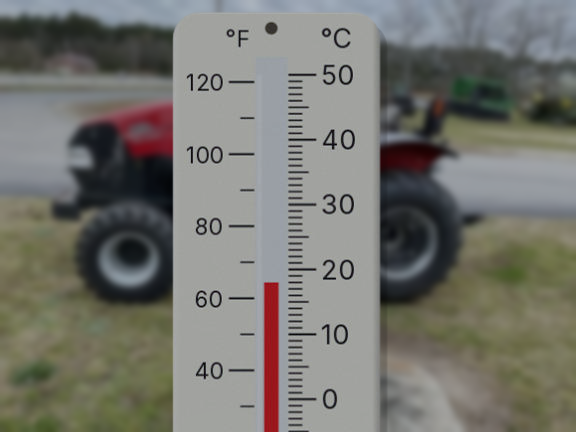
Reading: {"value": 18, "unit": "°C"}
